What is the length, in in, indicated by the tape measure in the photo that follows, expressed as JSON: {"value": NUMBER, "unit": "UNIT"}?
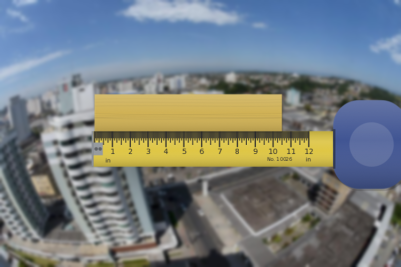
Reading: {"value": 10.5, "unit": "in"}
